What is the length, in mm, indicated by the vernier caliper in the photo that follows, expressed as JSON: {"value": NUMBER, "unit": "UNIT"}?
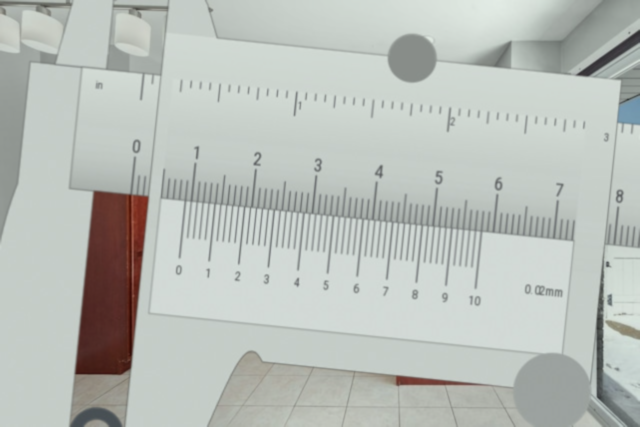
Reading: {"value": 9.0, "unit": "mm"}
